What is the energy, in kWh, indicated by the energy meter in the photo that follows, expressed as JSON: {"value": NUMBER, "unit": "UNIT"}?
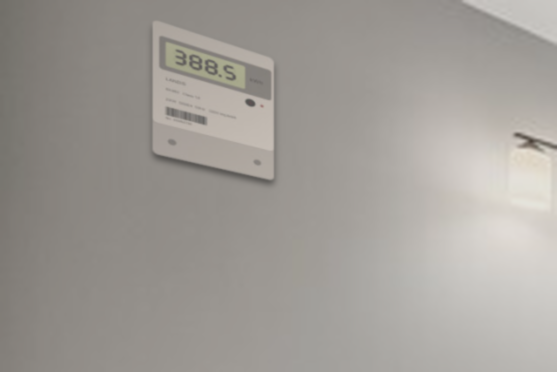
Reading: {"value": 388.5, "unit": "kWh"}
